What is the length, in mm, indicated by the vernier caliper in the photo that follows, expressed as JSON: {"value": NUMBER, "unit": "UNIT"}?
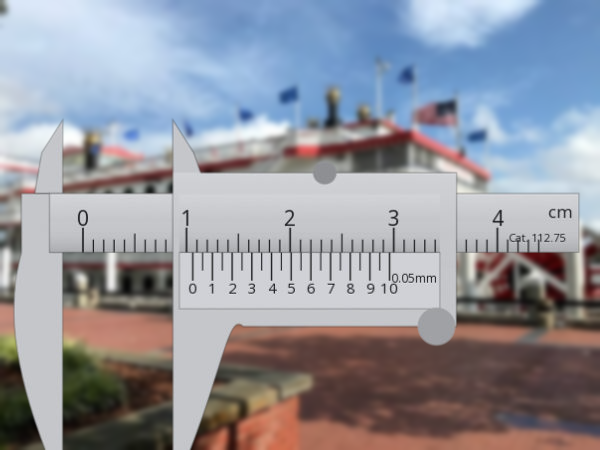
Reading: {"value": 10.6, "unit": "mm"}
